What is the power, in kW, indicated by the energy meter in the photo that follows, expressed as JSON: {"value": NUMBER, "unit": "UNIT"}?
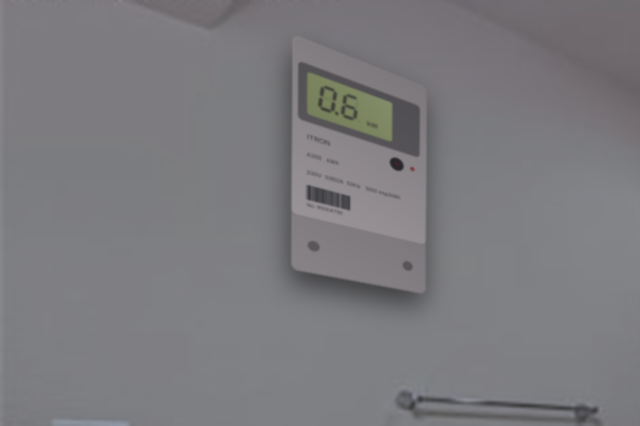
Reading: {"value": 0.6, "unit": "kW"}
